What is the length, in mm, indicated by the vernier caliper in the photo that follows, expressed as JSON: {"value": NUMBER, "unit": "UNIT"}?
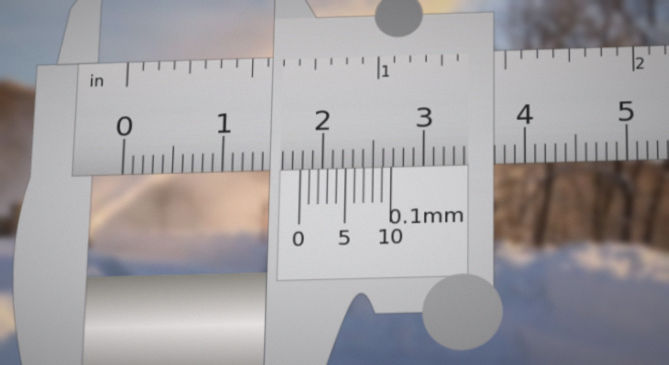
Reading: {"value": 17.8, "unit": "mm"}
